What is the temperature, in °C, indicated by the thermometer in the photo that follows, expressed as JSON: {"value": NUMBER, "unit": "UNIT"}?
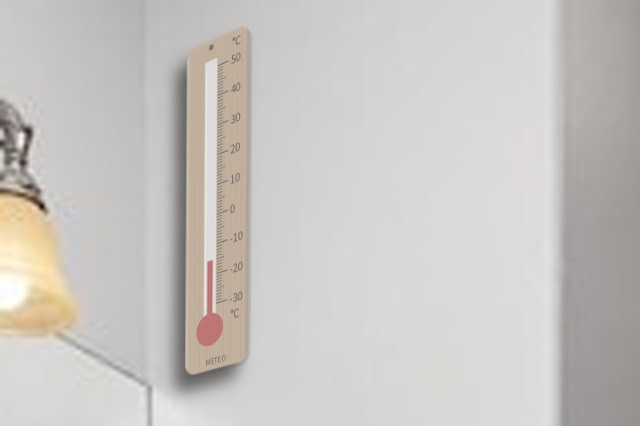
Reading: {"value": -15, "unit": "°C"}
